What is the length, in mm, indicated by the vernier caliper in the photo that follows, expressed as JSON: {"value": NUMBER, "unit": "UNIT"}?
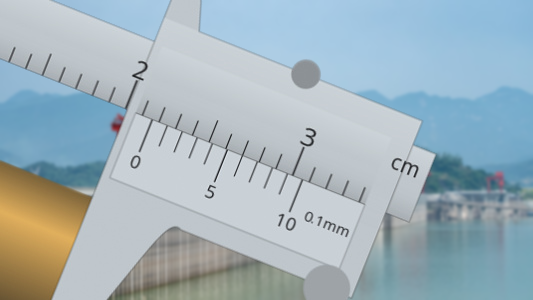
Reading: {"value": 21.6, "unit": "mm"}
